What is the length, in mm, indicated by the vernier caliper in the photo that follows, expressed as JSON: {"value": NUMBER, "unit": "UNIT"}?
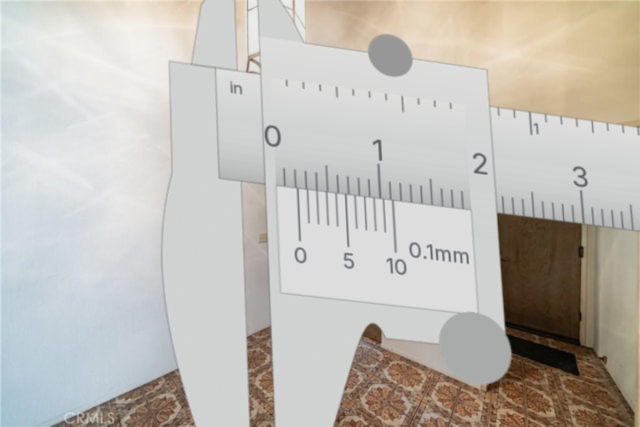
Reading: {"value": 2.2, "unit": "mm"}
